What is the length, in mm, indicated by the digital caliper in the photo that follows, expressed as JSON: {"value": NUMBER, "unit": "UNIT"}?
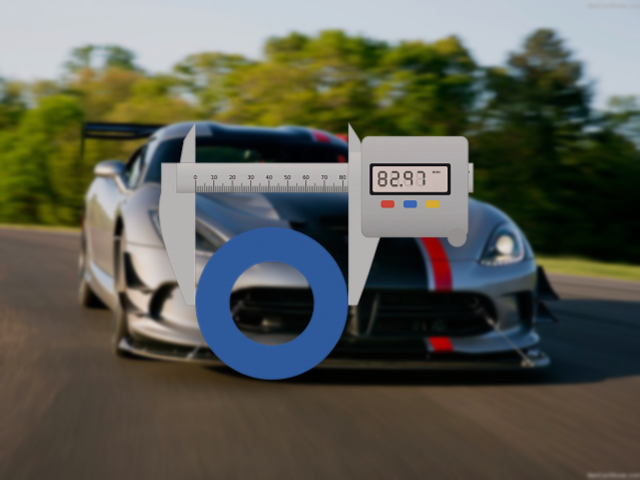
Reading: {"value": 82.97, "unit": "mm"}
